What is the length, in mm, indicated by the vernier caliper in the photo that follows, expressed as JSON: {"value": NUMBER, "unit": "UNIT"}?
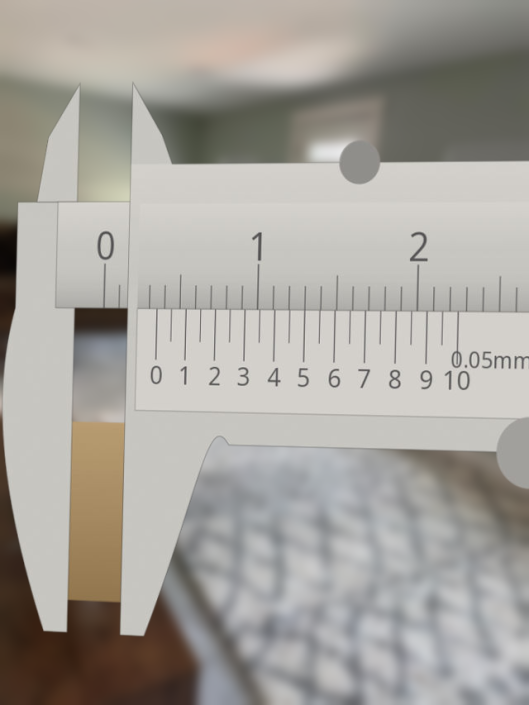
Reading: {"value": 3.5, "unit": "mm"}
